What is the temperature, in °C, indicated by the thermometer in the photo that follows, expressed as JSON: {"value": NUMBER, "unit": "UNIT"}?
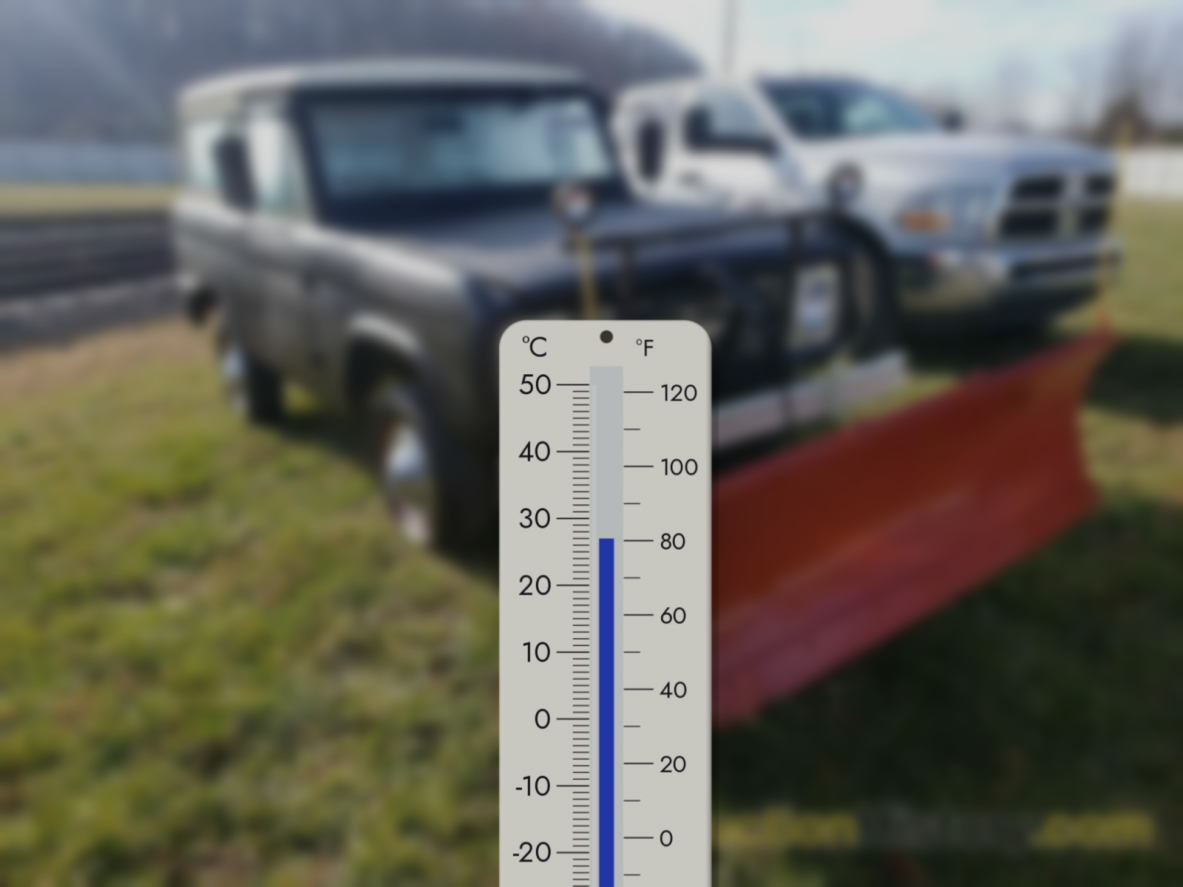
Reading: {"value": 27, "unit": "°C"}
